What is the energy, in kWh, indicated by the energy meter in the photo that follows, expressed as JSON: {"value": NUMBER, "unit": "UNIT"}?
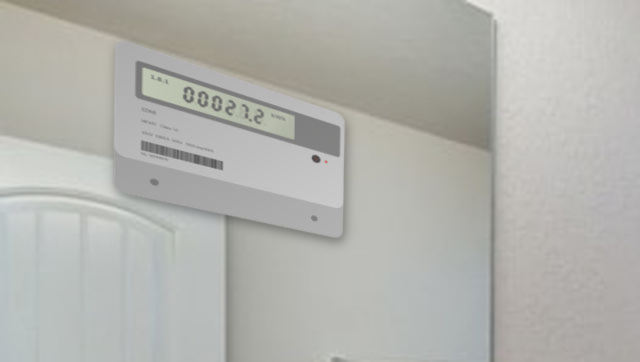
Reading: {"value": 27.2, "unit": "kWh"}
